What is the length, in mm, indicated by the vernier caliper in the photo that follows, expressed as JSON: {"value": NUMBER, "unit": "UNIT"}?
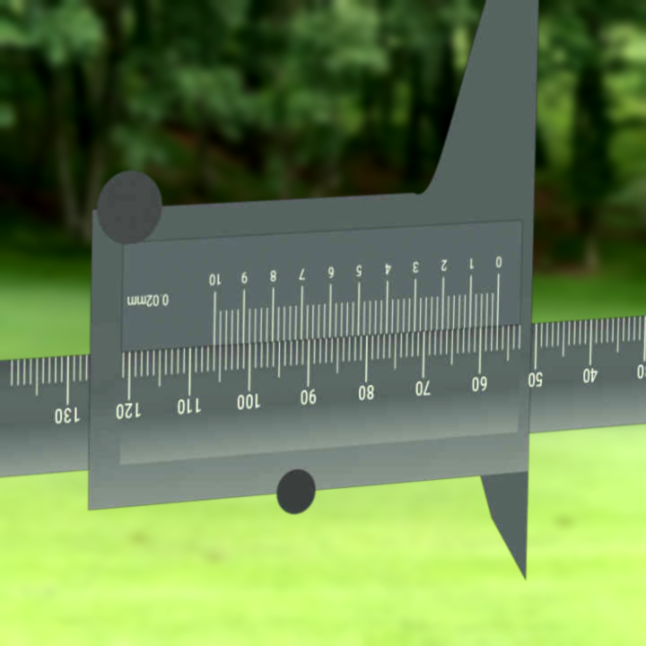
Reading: {"value": 57.0, "unit": "mm"}
